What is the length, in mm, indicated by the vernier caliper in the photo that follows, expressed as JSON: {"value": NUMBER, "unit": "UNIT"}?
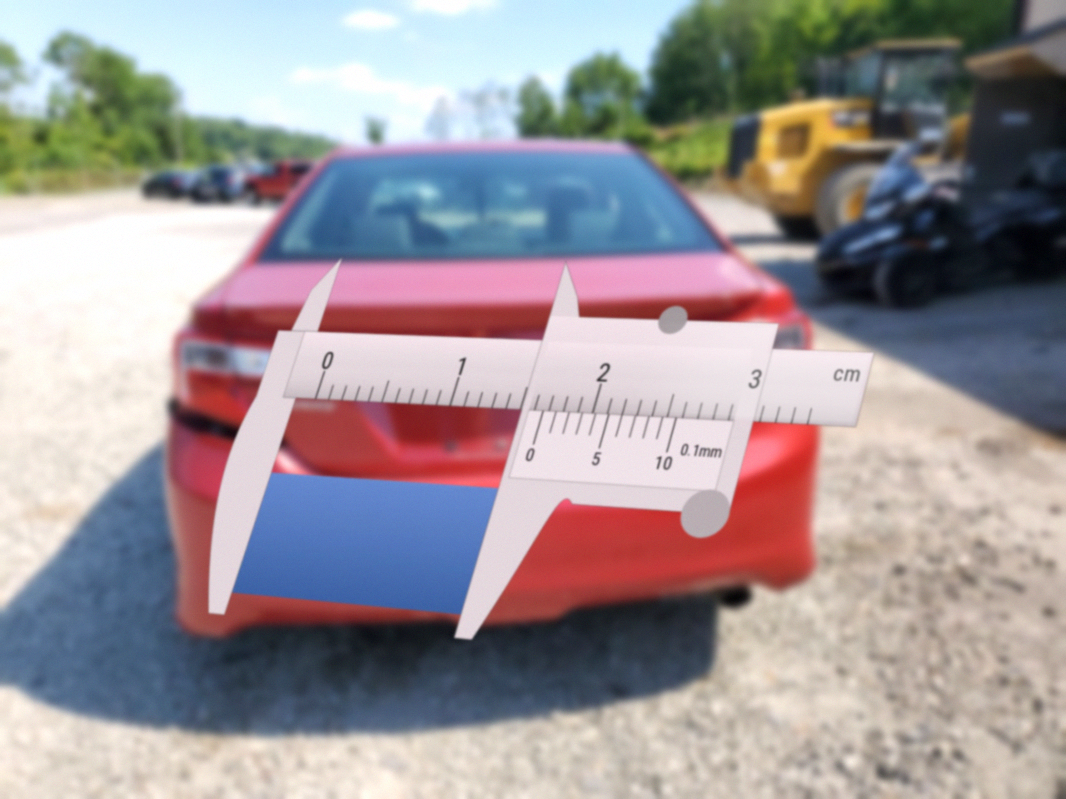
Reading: {"value": 16.6, "unit": "mm"}
